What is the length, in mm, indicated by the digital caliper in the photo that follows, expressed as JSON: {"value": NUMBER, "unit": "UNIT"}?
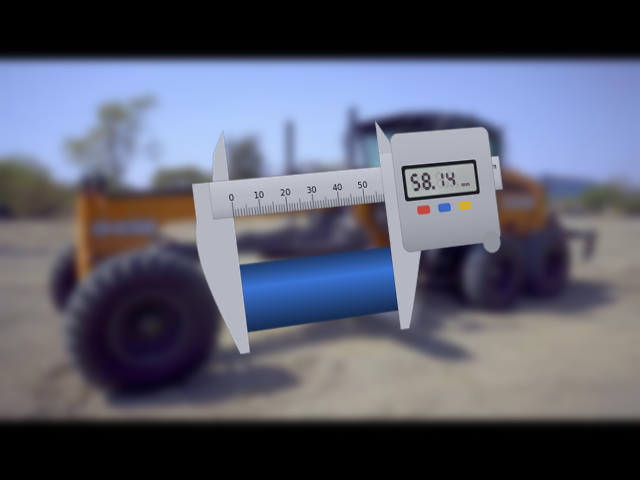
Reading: {"value": 58.14, "unit": "mm"}
